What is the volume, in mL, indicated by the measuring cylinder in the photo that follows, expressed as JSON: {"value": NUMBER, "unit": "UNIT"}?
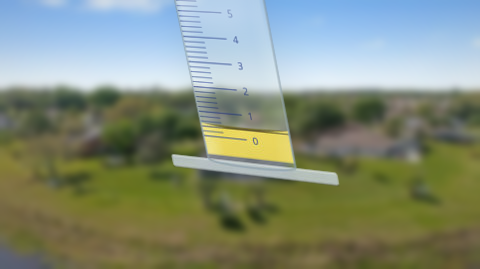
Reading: {"value": 0.4, "unit": "mL"}
